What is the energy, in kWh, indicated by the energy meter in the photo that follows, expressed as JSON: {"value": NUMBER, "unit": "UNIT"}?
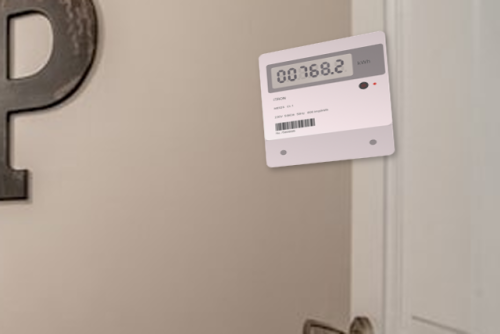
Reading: {"value": 768.2, "unit": "kWh"}
